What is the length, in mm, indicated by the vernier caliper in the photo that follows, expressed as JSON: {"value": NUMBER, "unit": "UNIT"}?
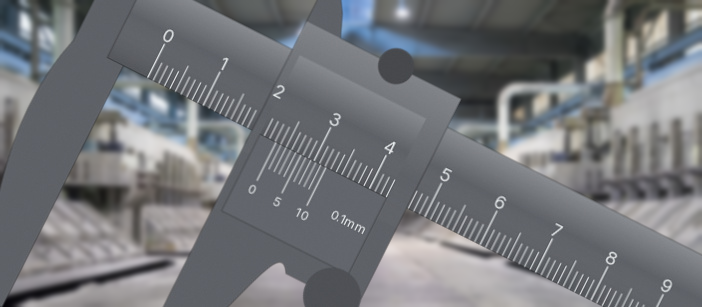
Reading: {"value": 23.2, "unit": "mm"}
